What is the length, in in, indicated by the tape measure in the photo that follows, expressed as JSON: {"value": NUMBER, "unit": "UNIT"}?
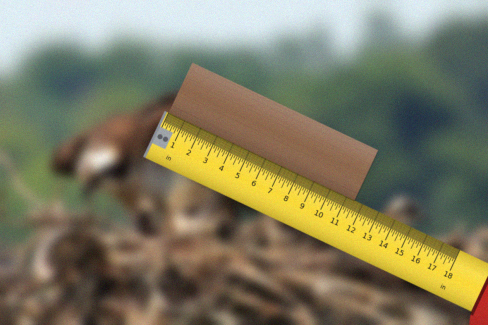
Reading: {"value": 11.5, "unit": "in"}
